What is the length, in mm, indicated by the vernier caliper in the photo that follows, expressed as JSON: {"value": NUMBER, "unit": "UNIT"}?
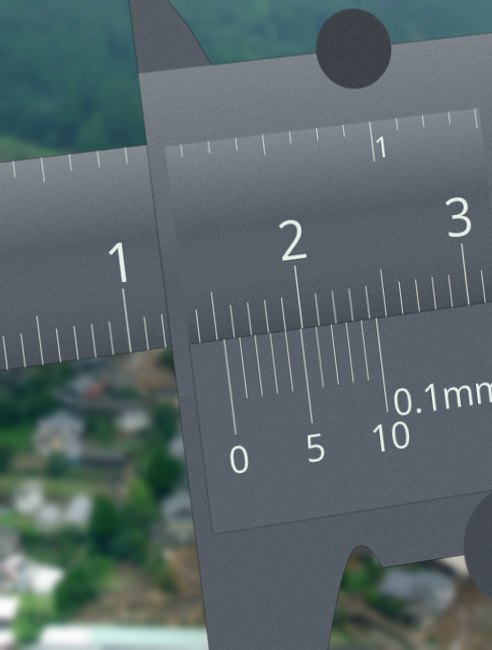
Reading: {"value": 15.4, "unit": "mm"}
